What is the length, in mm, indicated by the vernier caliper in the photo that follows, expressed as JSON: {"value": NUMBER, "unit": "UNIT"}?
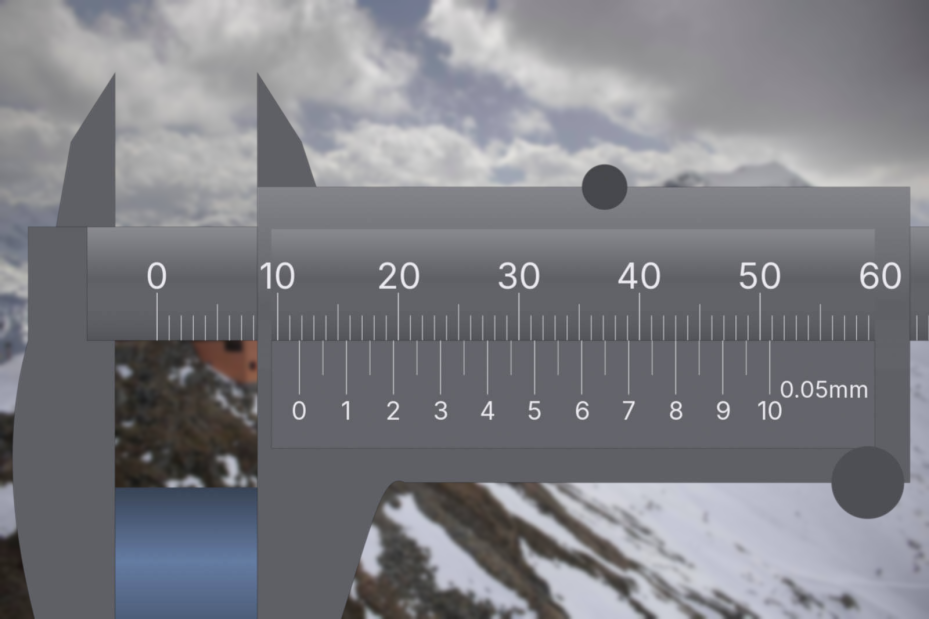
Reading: {"value": 11.8, "unit": "mm"}
